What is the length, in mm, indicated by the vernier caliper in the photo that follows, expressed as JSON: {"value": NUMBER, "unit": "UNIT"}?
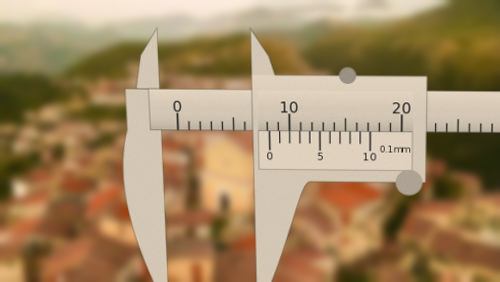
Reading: {"value": 8.2, "unit": "mm"}
